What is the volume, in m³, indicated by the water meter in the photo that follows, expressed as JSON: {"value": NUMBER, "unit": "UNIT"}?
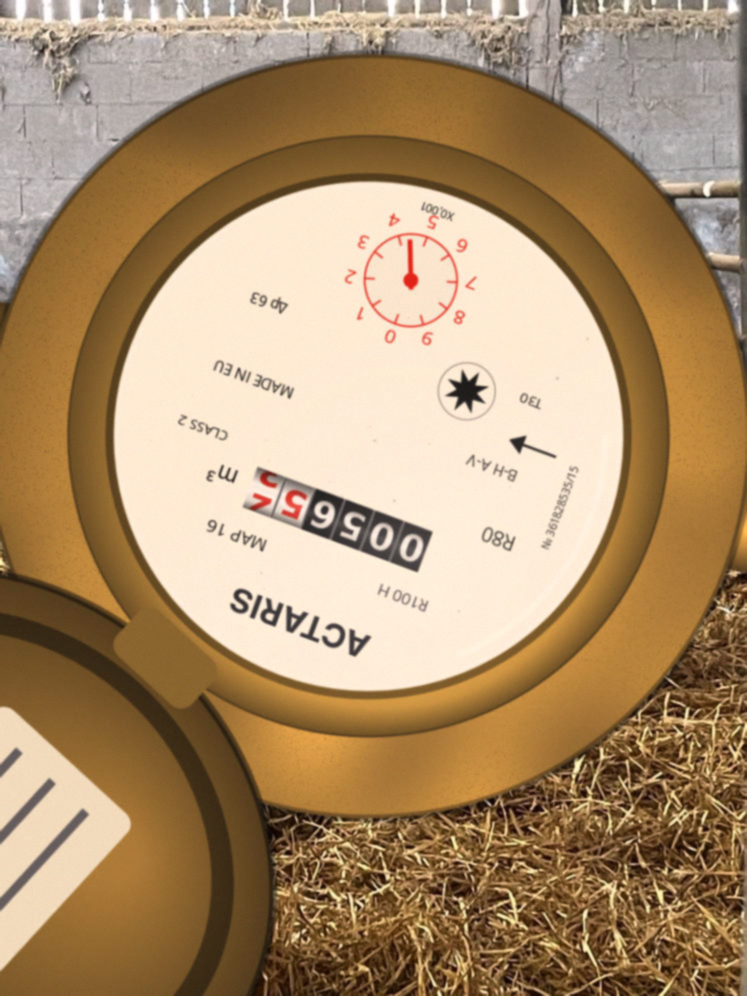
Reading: {"value": 56.524, "unit": "m³"}
